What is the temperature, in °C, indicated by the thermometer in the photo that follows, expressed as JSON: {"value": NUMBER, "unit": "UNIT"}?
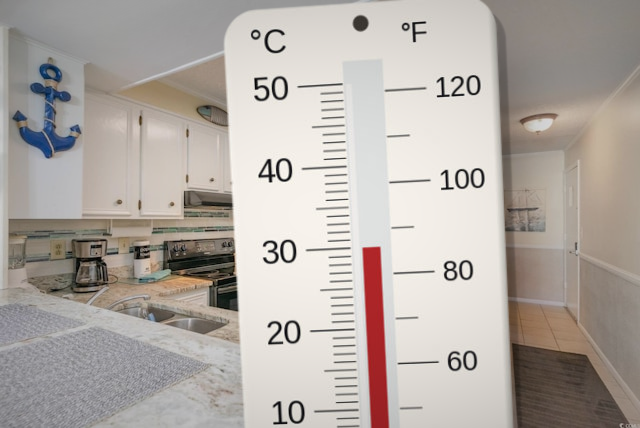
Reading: {"value": 30, "unit": "°C"}
